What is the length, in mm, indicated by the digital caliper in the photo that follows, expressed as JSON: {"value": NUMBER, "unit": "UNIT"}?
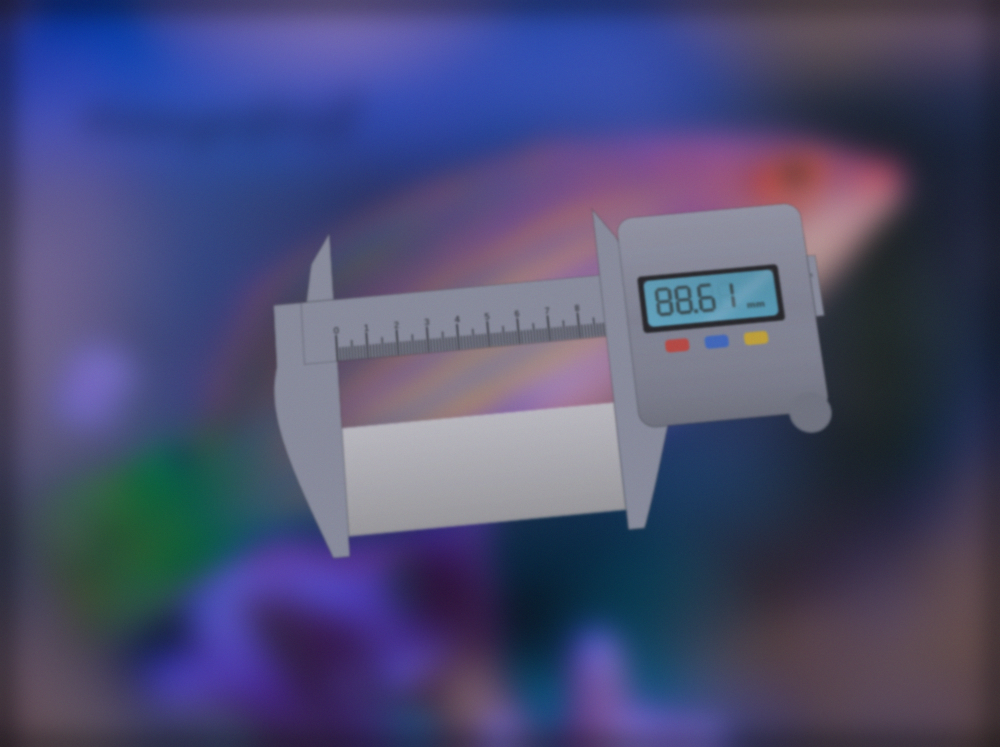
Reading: {"value": 88.61, "unit": "mm"}
